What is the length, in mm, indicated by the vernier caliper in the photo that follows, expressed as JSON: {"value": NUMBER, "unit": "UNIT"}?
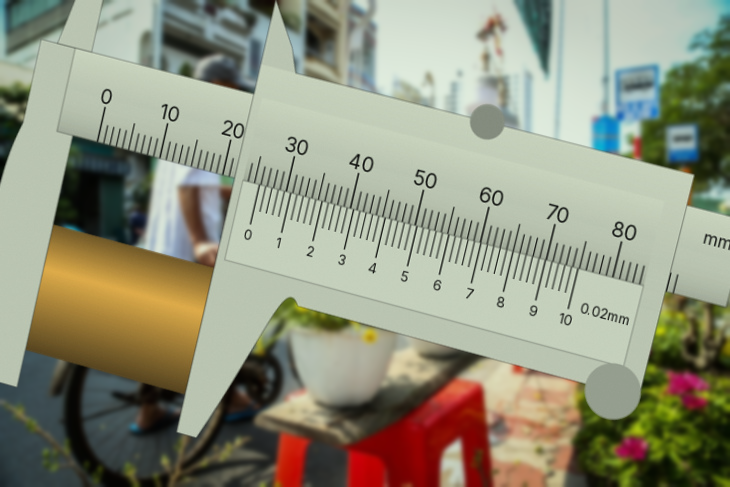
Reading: {"value": 25.8, "unit": "mm"}
